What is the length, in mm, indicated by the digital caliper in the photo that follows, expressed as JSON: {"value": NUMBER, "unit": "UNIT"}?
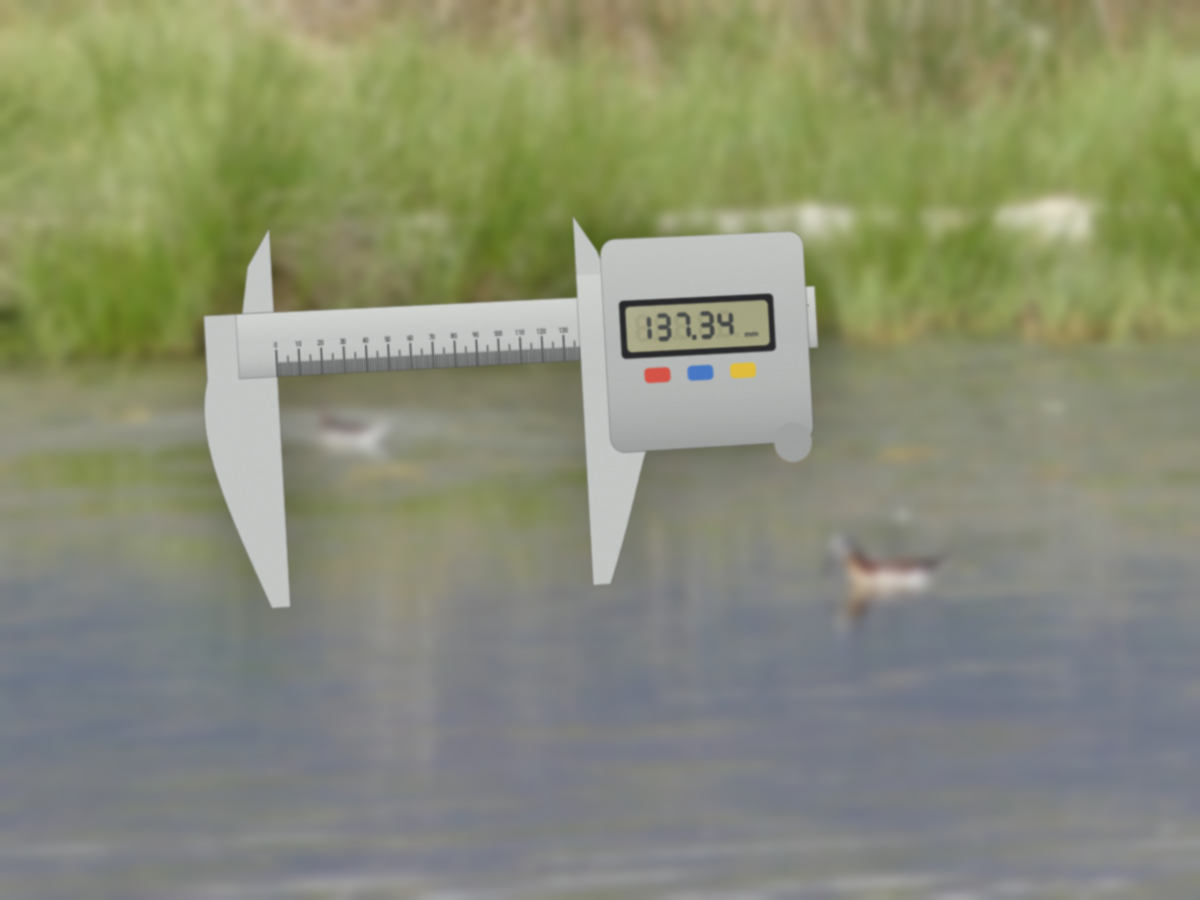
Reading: {"value": 137.34, "unit": "mm"}
